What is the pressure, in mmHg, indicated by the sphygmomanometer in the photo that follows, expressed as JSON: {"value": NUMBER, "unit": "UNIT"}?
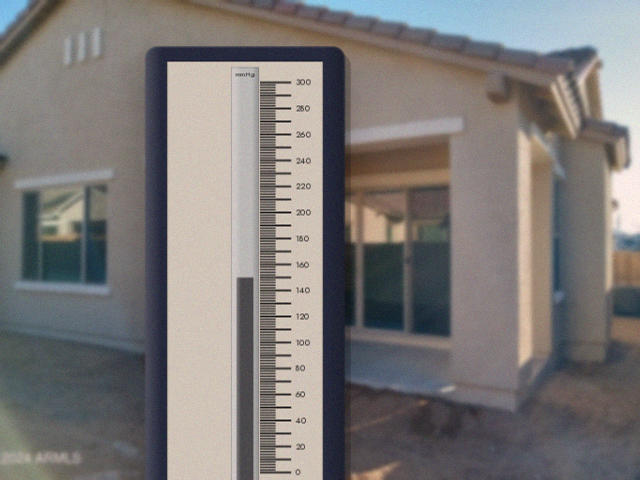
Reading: {"value": 150, "unit": "mmHg"}
